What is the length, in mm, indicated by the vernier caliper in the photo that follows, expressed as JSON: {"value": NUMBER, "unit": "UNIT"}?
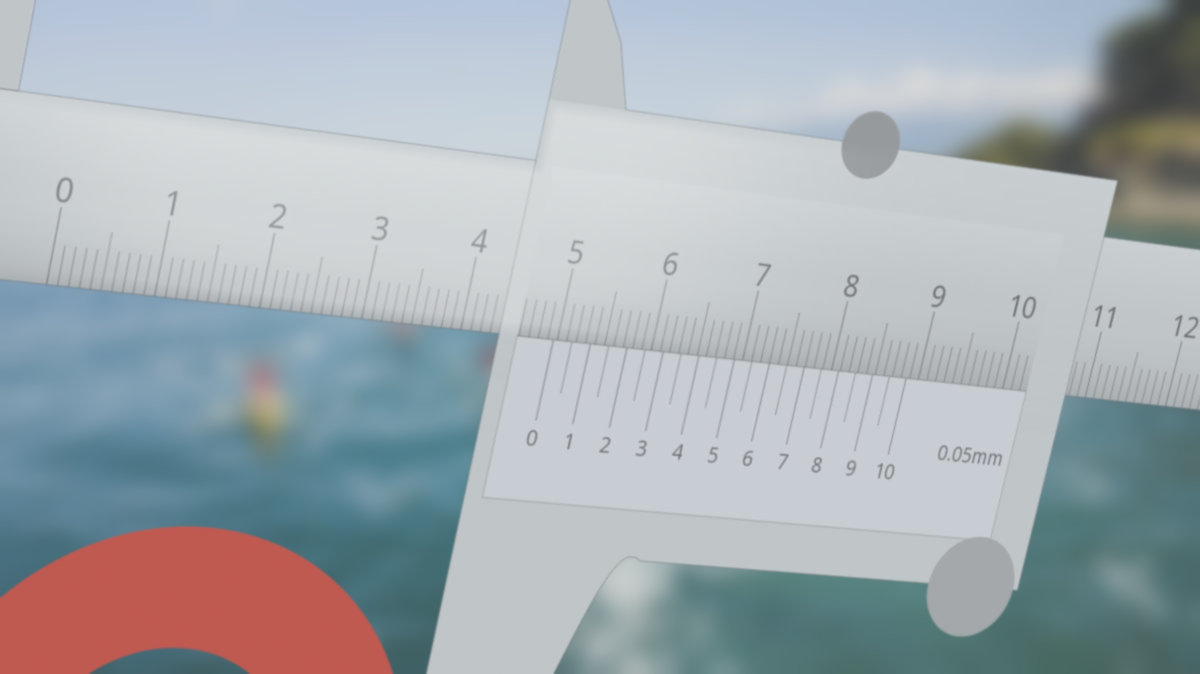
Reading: {"value": 49.6, "unit": "mm"}
